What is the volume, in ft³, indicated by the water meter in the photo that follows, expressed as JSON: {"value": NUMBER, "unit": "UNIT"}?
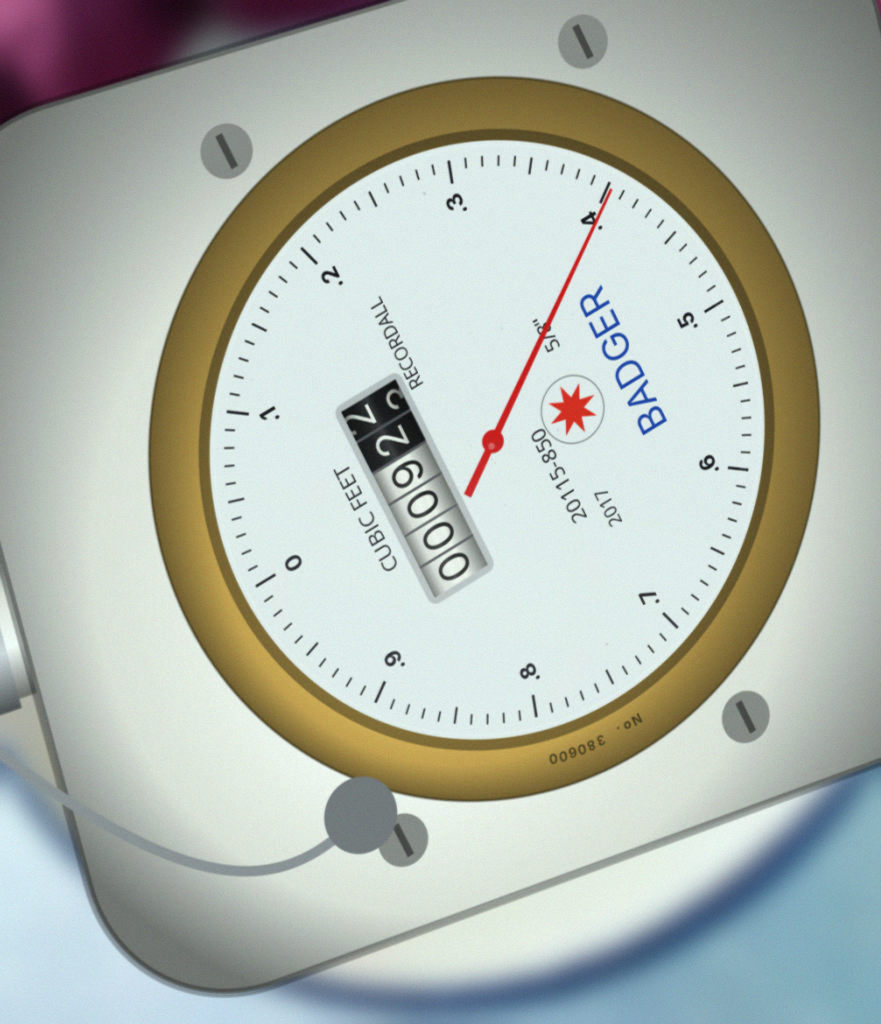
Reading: {"value": 922.40, "unit": "ft³"}
